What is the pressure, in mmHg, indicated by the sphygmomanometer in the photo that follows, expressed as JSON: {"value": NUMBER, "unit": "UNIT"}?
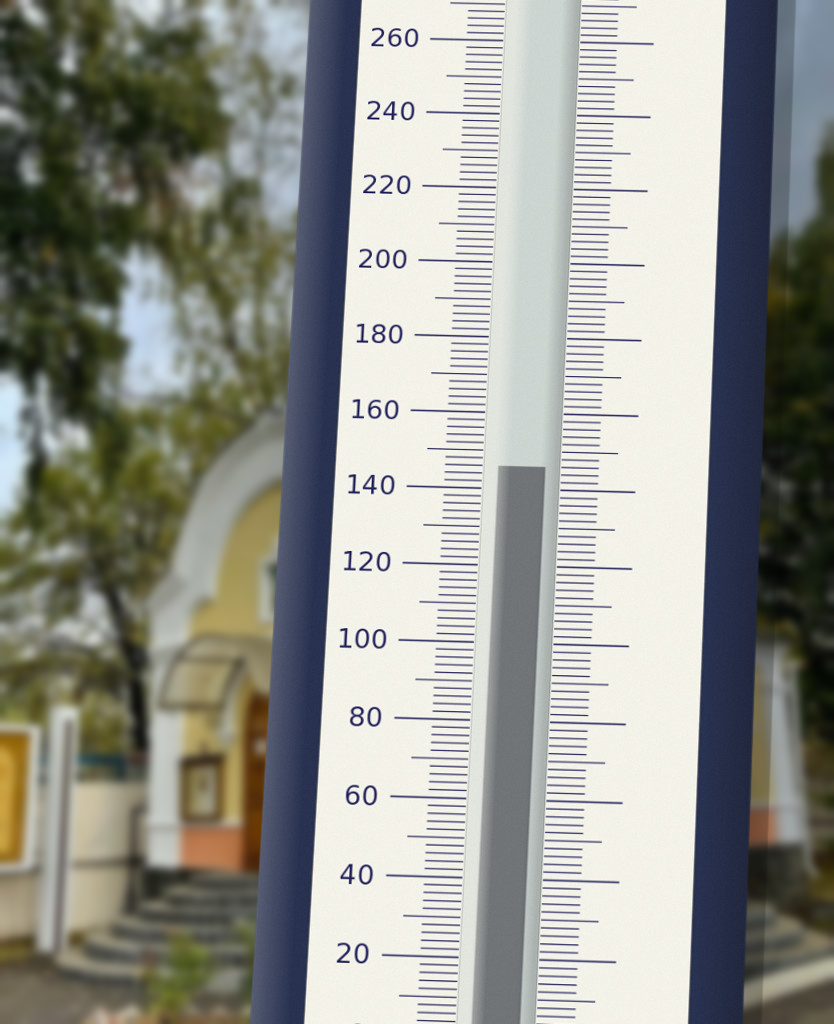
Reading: {"value": 146, "unit": "mmHg"}
